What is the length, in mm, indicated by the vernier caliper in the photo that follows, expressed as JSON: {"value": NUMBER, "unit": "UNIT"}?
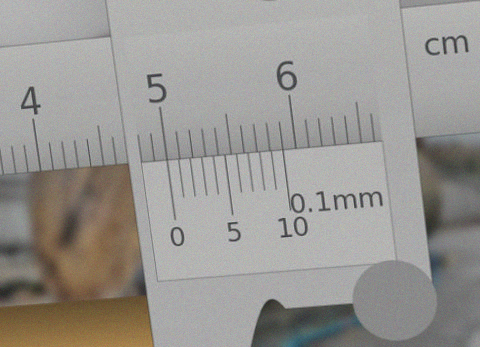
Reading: {"value": 50.0, "unit": "mm"}
